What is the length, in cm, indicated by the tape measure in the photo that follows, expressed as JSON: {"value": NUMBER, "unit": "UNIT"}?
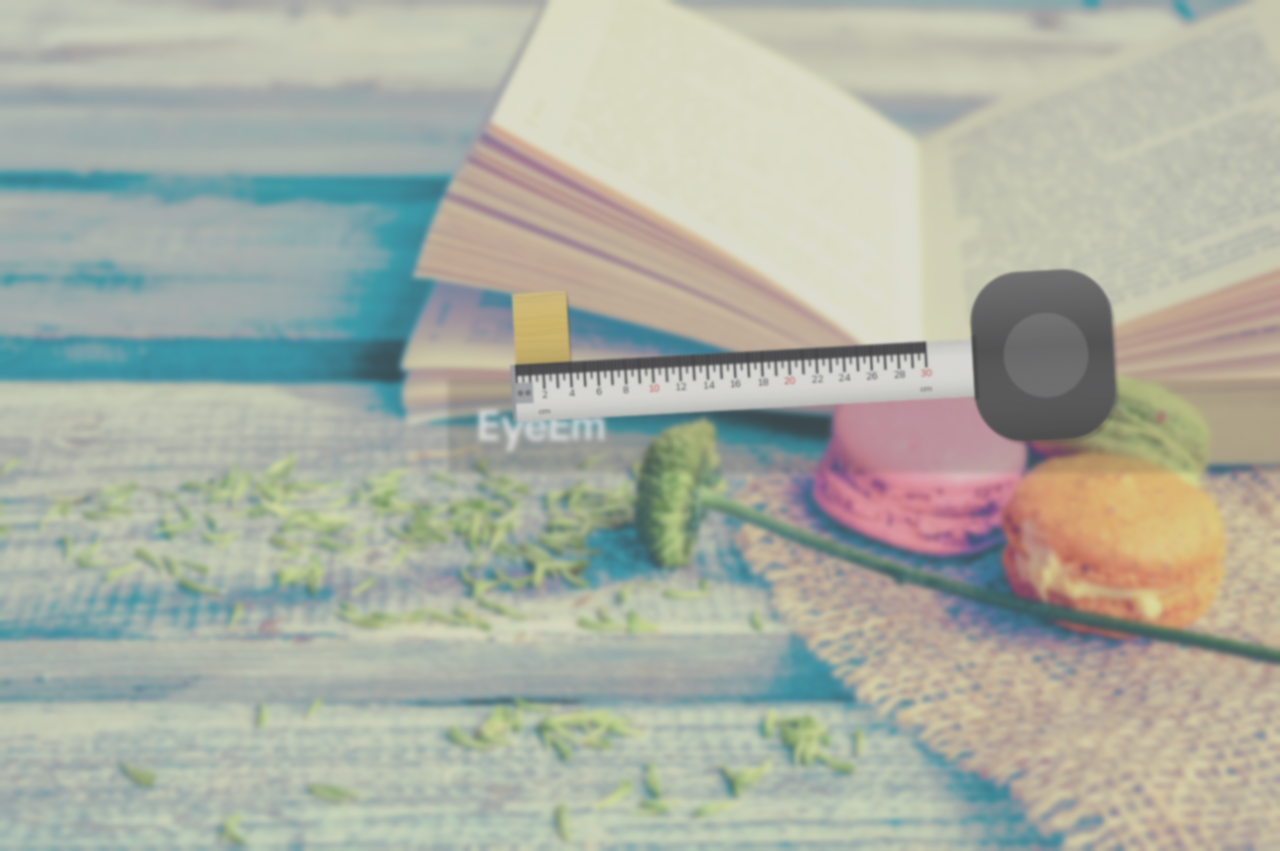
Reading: {"value": 4, "unit": "cm"}
